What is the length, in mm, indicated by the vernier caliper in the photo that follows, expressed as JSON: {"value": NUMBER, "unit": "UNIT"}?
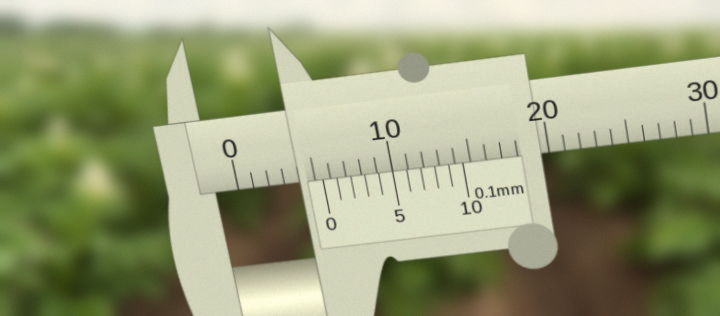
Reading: {"value": 5.5, "unit": "mm"}
